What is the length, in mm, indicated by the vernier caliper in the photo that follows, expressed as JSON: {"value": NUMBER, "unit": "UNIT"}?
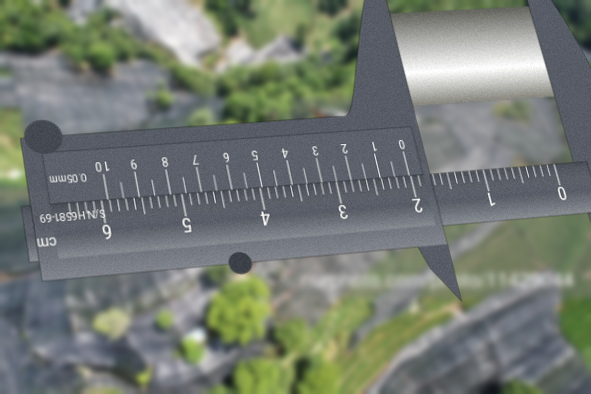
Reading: {"value": 20.2, "unit": "mm"}
